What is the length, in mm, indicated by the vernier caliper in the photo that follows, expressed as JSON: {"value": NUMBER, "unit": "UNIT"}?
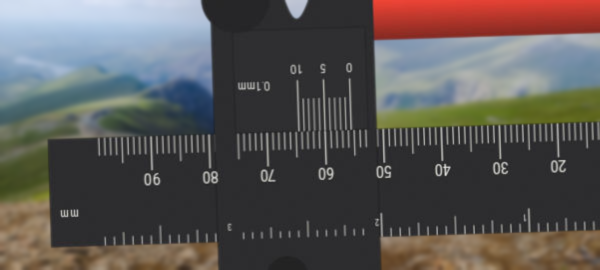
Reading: {"value": 55.5, "unit": "mm"}
